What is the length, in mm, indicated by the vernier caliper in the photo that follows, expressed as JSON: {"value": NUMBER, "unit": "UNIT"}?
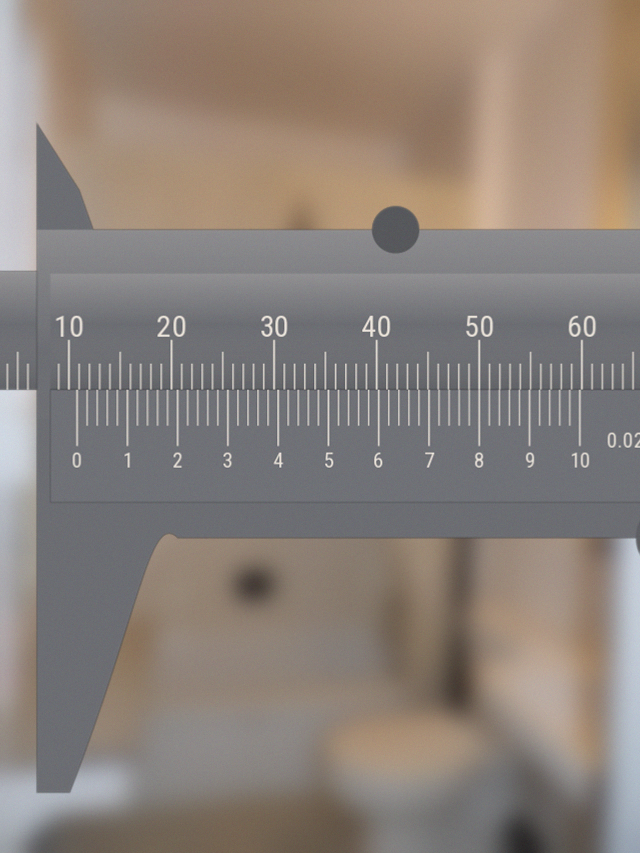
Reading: {"value": 10.8, "unit": "mm"}
